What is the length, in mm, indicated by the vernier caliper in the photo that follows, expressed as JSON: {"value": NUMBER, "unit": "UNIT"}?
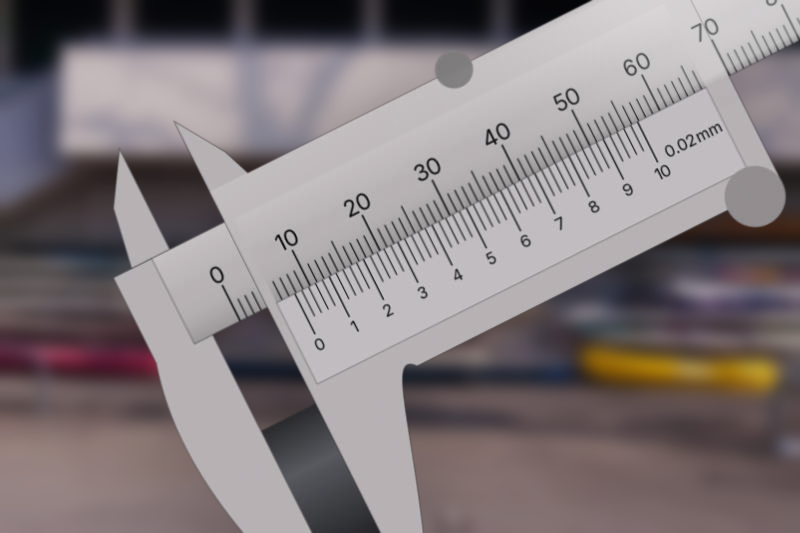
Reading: {"value": 7.8, "unit": "mm"}
